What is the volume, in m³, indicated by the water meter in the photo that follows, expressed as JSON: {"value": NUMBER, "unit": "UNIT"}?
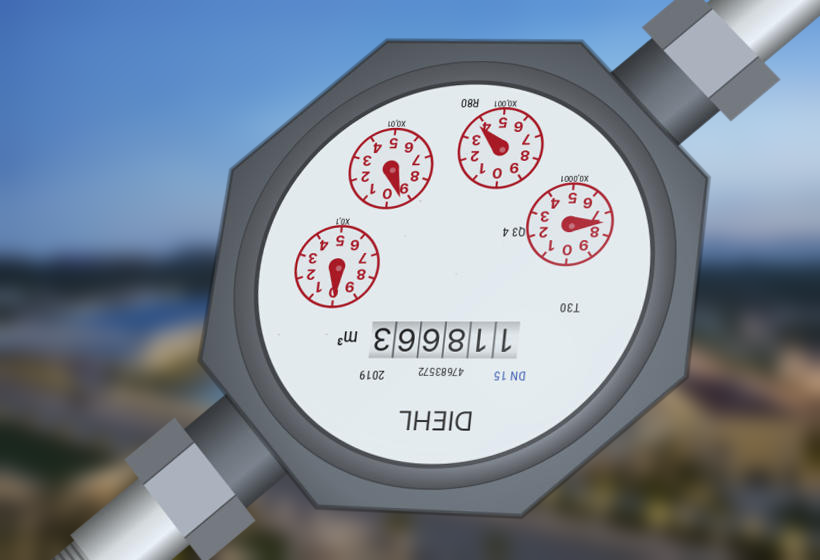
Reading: {"value": 118662.9937, "unit": "m³"}
